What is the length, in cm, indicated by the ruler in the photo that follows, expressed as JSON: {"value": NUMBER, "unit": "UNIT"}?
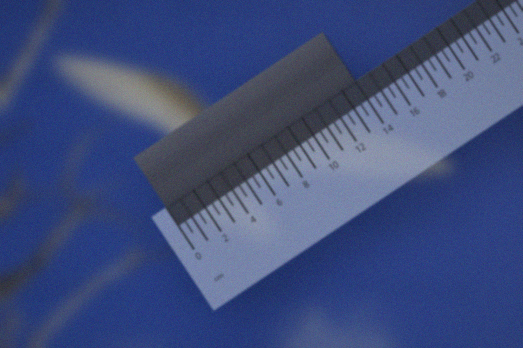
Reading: {"value": 14, "unit": "cm"}
